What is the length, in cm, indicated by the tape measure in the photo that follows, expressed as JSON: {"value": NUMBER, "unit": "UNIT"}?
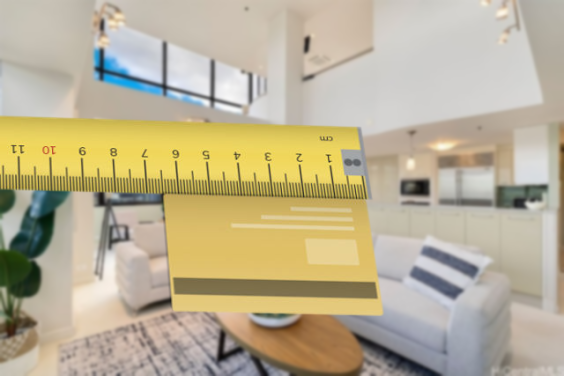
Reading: {"value": 6.5, "unit": "cm"}
